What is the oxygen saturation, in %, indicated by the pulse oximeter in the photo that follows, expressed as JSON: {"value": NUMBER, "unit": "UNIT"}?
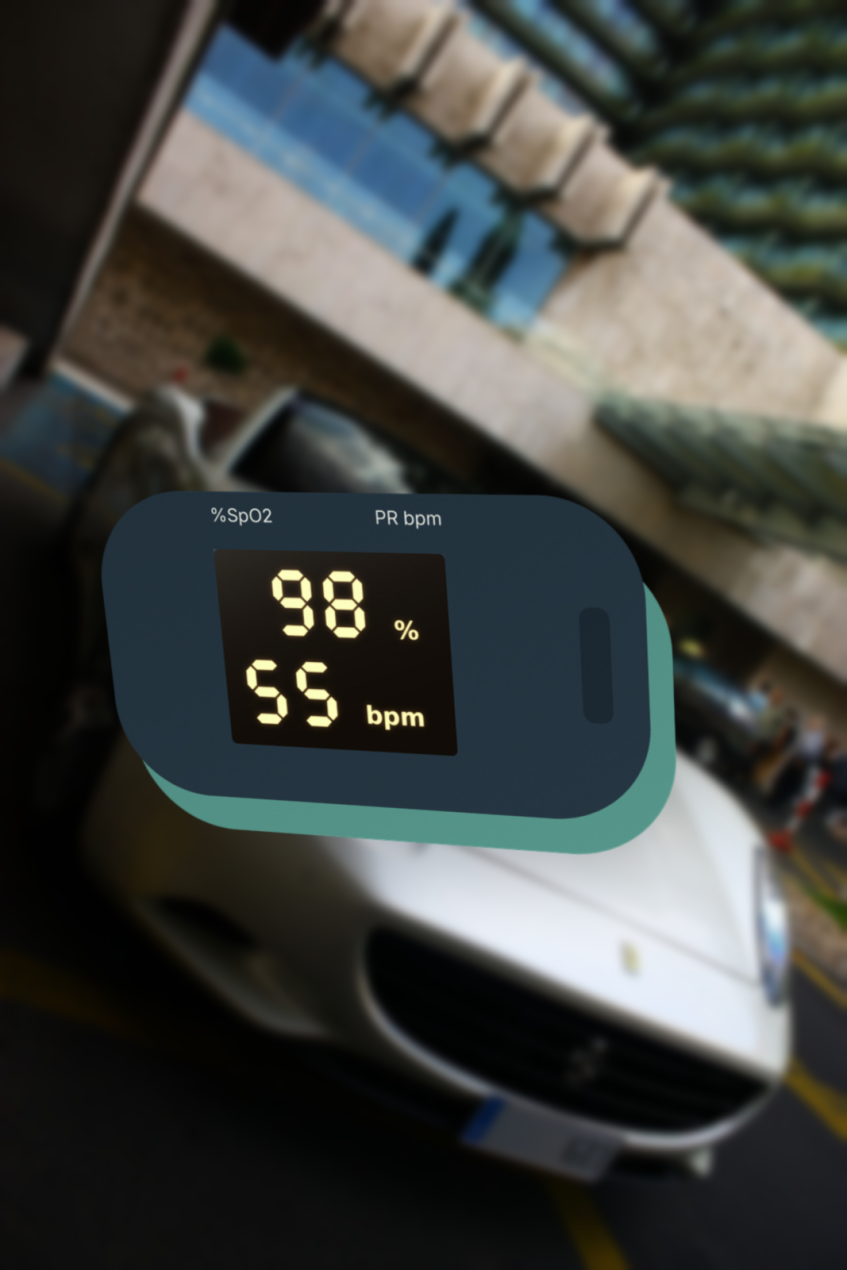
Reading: {"value": 98, "unit": "%"}
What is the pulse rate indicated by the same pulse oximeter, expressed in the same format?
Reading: {"value": 55, "unit": "bpm"}
